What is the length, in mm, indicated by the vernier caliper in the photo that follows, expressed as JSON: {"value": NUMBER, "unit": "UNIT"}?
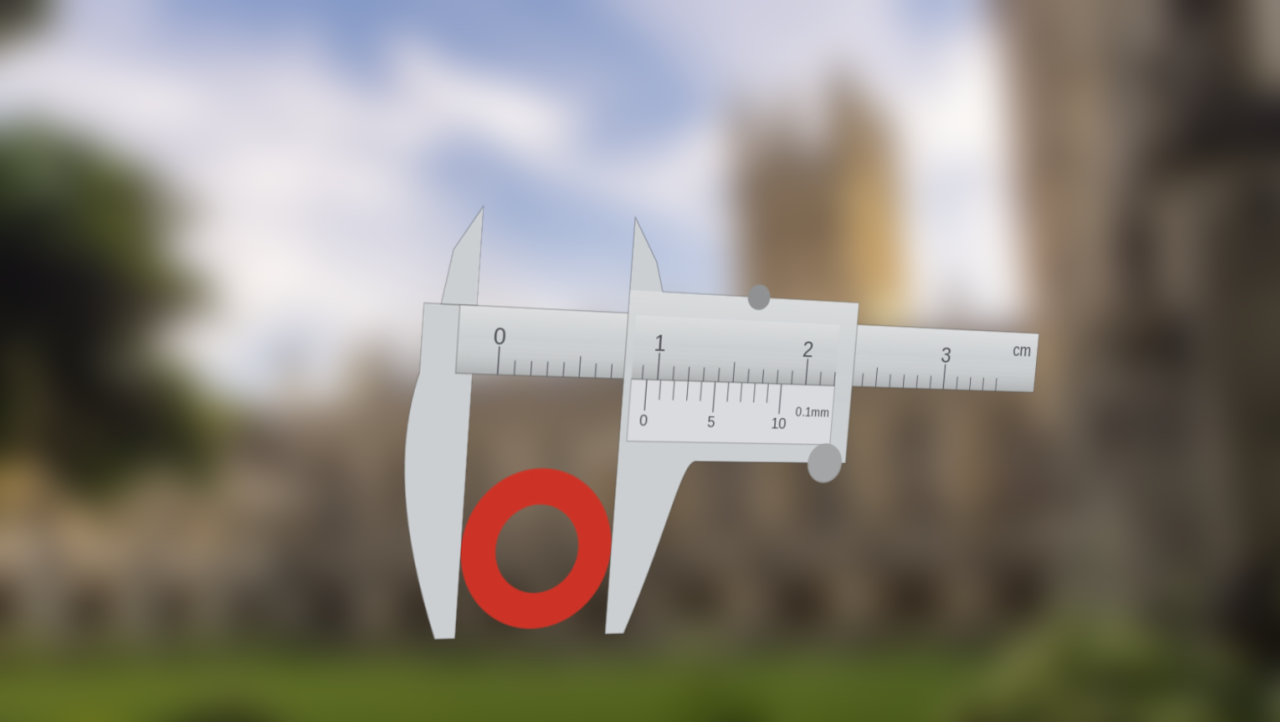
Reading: {"value": 9.3, "unit": "mm"}
